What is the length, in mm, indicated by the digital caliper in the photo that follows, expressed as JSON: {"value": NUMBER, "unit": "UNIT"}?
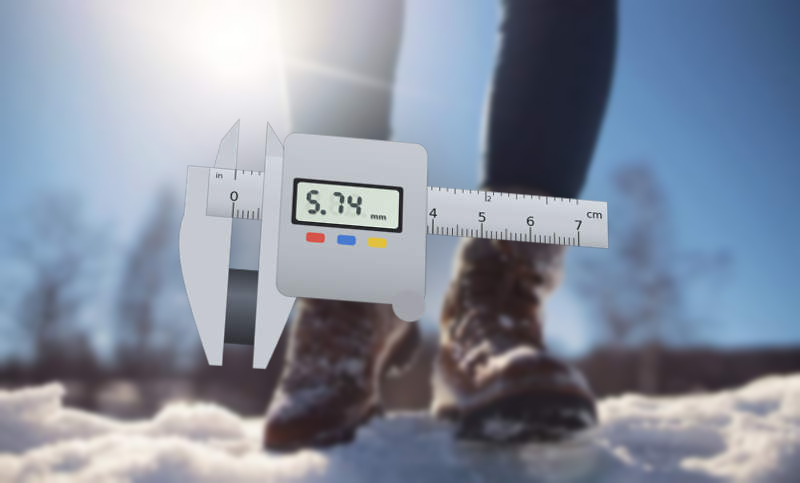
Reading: {"value": 5.74, "unit": "mm"}
